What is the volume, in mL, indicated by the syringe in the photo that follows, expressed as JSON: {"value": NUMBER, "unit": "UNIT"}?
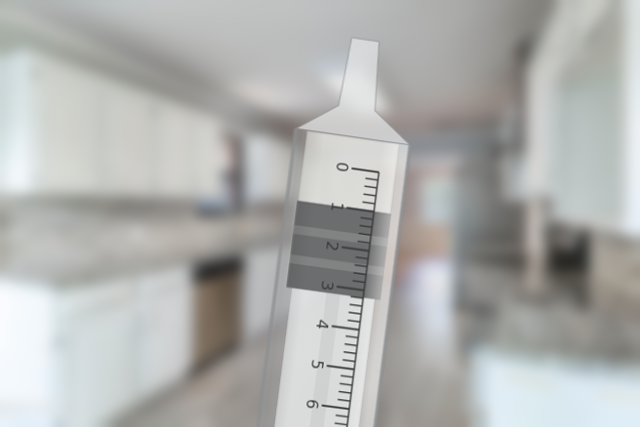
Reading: {"value": 1, "unit": "mL"}
